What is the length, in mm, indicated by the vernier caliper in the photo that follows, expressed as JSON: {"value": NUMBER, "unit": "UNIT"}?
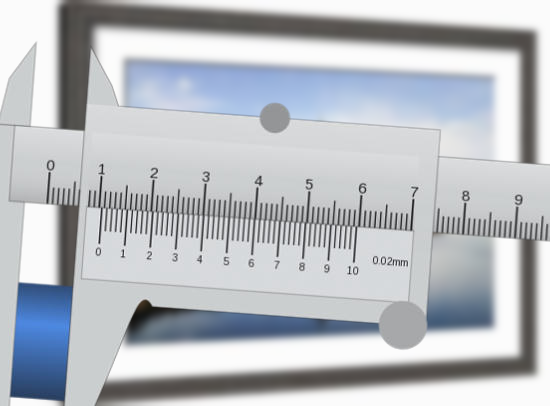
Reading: {"value": 10.5, "unit": "mm"}
